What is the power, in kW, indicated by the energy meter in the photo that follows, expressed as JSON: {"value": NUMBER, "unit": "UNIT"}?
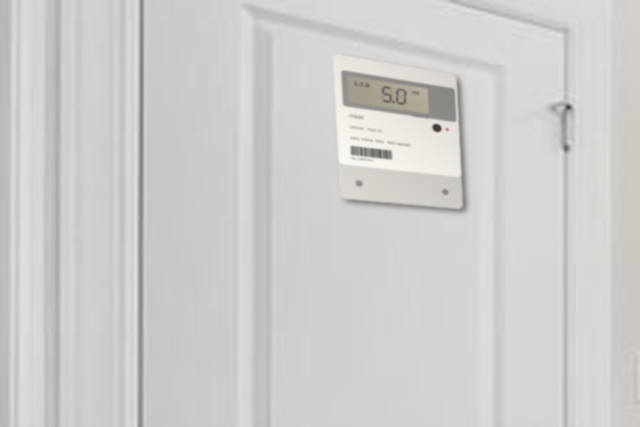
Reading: {"value": 5.0, "unit": "kW"}
